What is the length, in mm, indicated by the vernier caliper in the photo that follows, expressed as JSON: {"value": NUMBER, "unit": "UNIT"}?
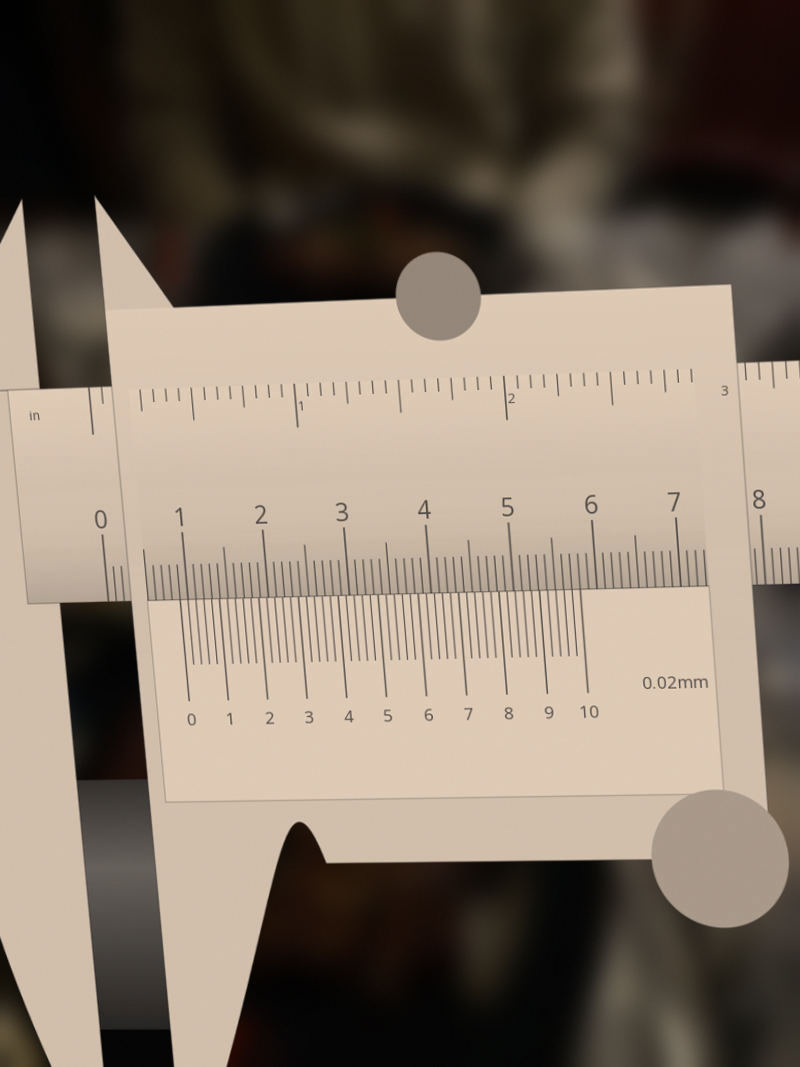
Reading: {"value": 9.0, "unit": "mm"}
